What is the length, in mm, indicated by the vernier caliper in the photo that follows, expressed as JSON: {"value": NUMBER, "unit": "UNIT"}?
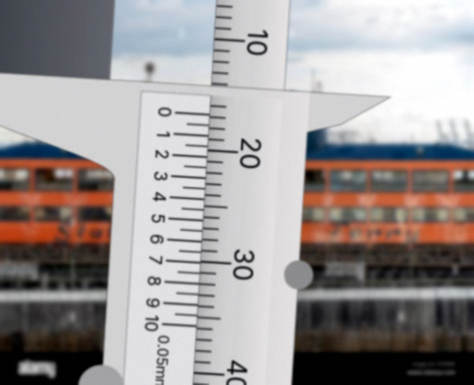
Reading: {"value": 16.8, "unit": "mm"}
